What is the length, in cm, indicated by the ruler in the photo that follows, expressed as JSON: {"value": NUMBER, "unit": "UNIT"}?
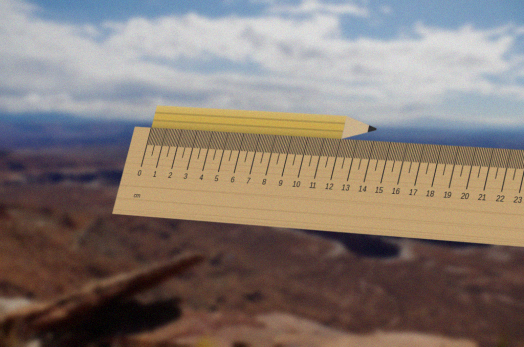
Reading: {"value": 14, "unit": "cm"}
